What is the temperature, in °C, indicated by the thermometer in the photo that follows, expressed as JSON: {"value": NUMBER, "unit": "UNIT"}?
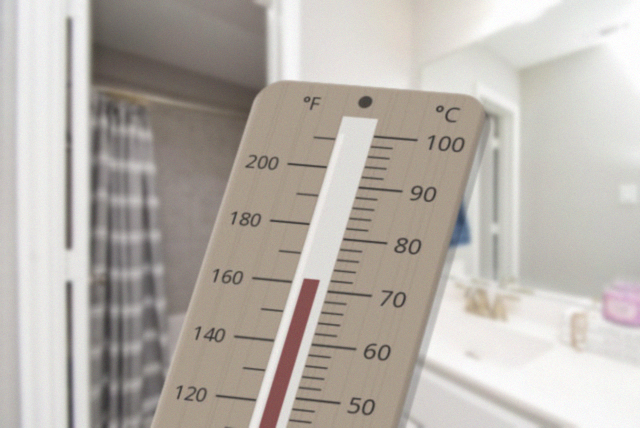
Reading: {"value": 72, "unit": "°C"}
